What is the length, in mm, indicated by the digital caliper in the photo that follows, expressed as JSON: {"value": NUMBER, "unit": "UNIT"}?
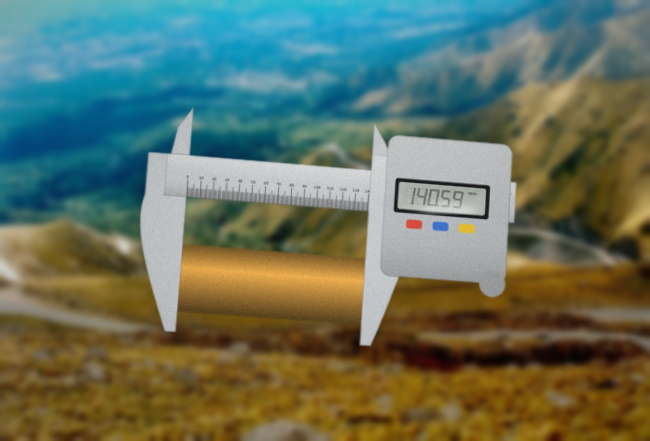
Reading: {"value": 140.59, "unit": "mm"}
